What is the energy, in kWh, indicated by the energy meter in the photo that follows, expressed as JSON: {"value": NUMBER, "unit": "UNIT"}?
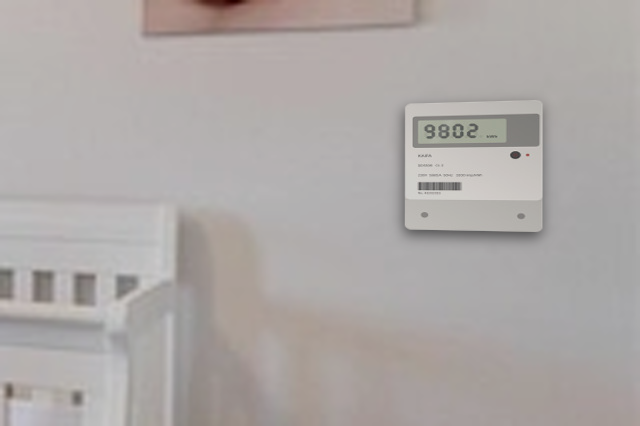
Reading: {"value": 9802, "unit": "kWh"}
